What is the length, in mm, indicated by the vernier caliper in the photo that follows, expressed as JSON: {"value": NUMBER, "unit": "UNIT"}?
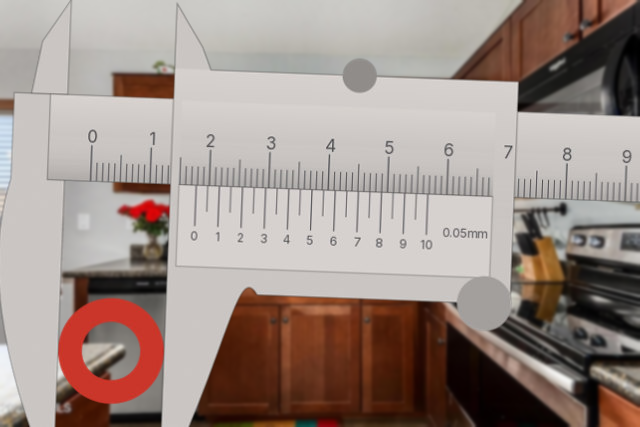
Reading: {"value": 17.8, "unit": "mm"}
